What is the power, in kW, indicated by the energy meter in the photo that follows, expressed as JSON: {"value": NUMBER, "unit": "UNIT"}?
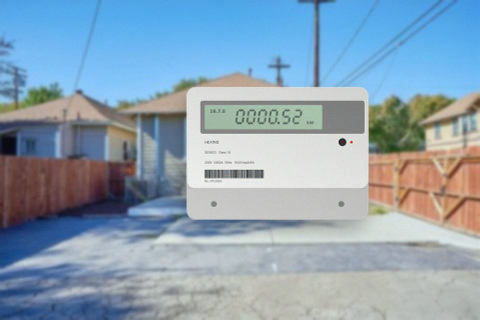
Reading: {"value": 0.52, "unit": "kW"}
